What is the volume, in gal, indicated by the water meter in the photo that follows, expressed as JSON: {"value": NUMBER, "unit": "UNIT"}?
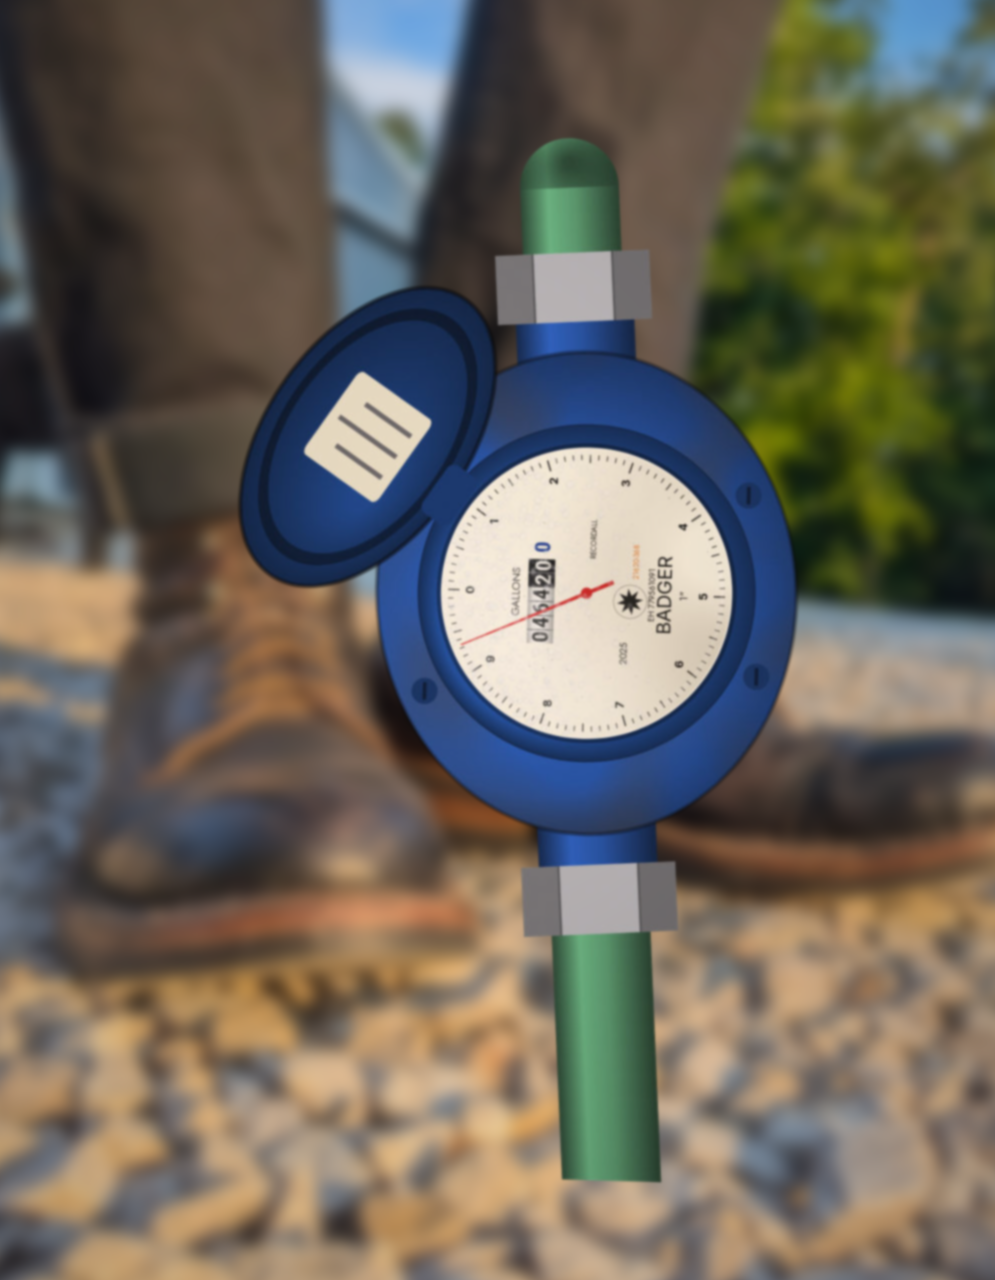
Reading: {"value": 464199.3, "unit": "gal"}
